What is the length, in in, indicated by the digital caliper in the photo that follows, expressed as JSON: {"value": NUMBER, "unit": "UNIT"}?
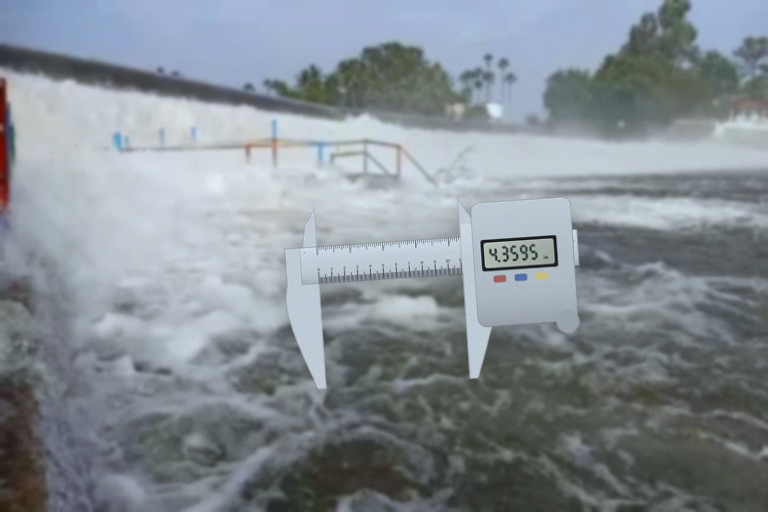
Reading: {"value": 4.3595, "unit": "in"}
